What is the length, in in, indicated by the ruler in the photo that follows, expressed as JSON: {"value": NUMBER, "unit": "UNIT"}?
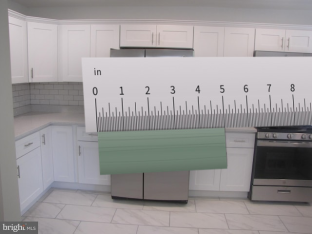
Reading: {"value": 5, "unit": "in"}
